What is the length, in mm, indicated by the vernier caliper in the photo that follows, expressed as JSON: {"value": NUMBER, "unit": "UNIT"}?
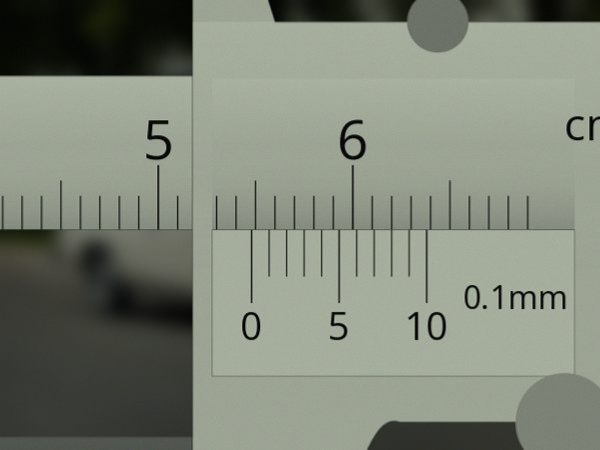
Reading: {"value": 54.8, "unit": "mm"}
